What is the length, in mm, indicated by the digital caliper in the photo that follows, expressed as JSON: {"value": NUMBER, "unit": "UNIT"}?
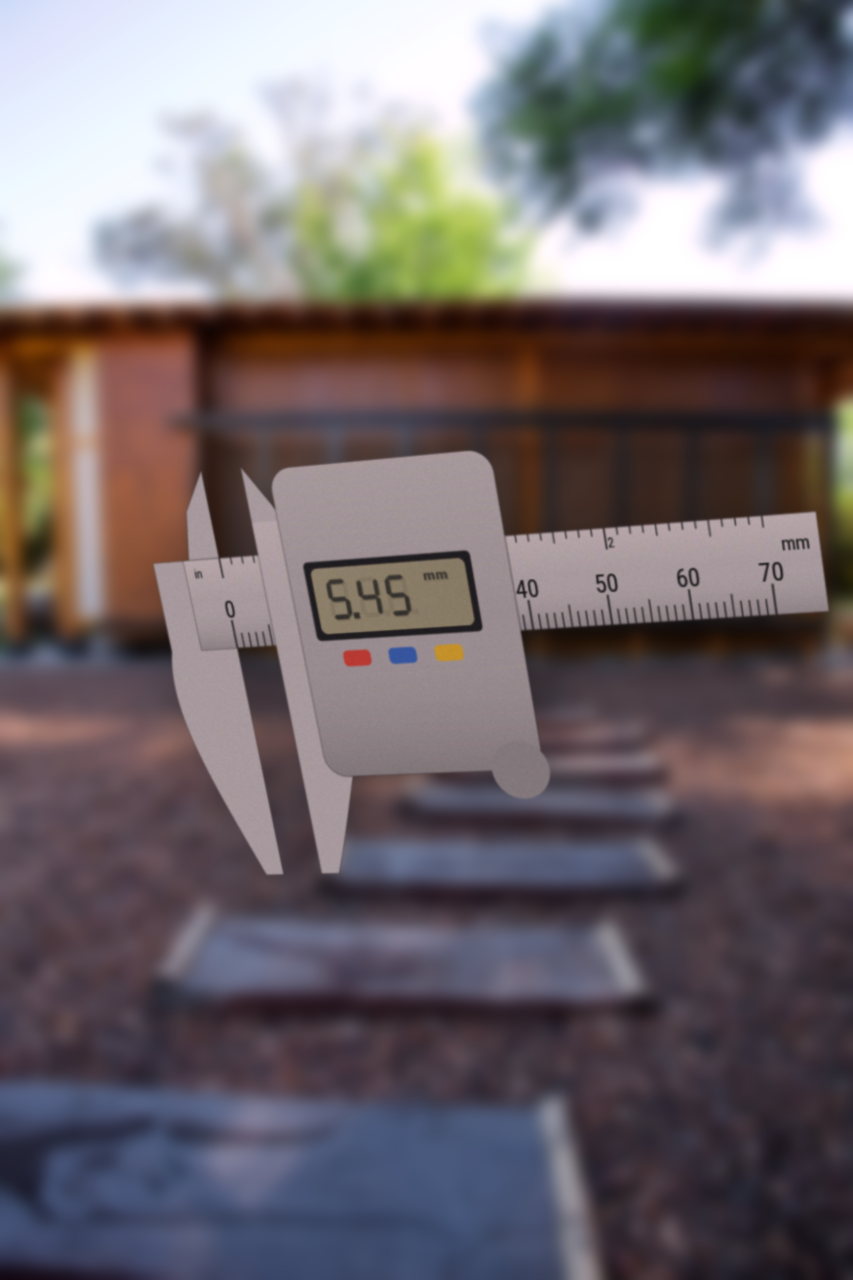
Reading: {"value": 5.45, "unit": "mm"}
